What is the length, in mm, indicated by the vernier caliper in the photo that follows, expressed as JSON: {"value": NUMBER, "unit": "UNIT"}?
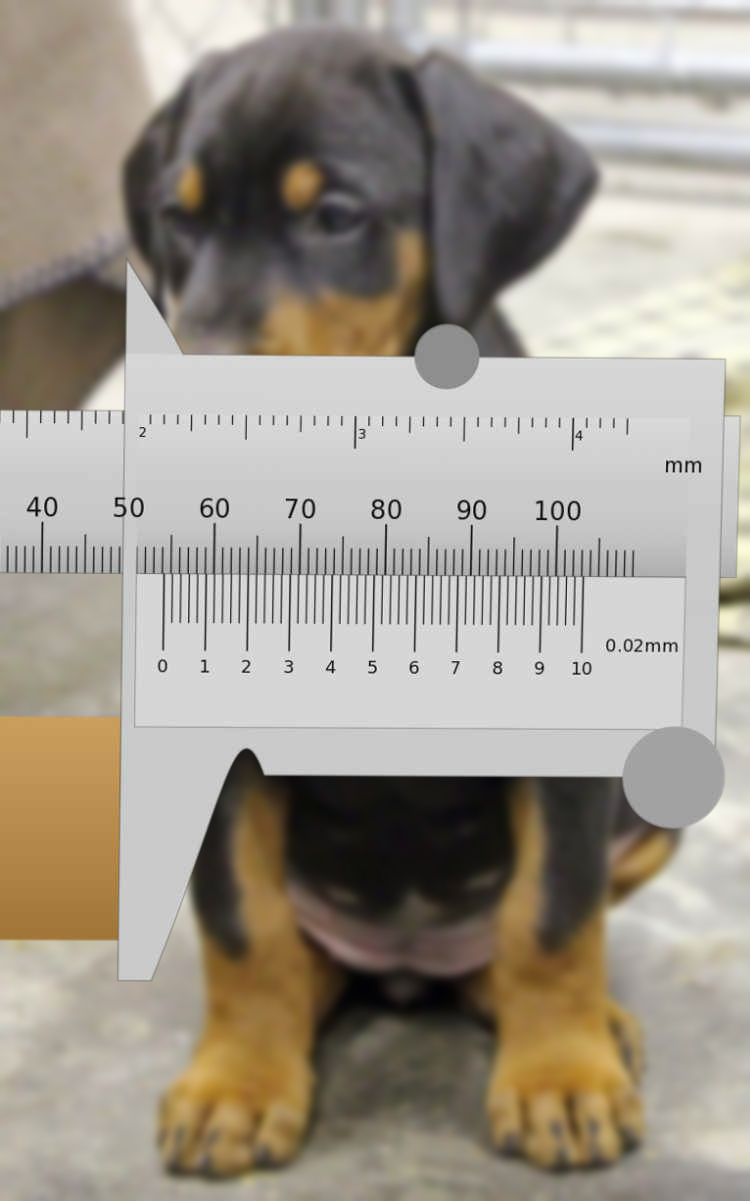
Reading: {"value": 54.2, "unit": "mm"}
